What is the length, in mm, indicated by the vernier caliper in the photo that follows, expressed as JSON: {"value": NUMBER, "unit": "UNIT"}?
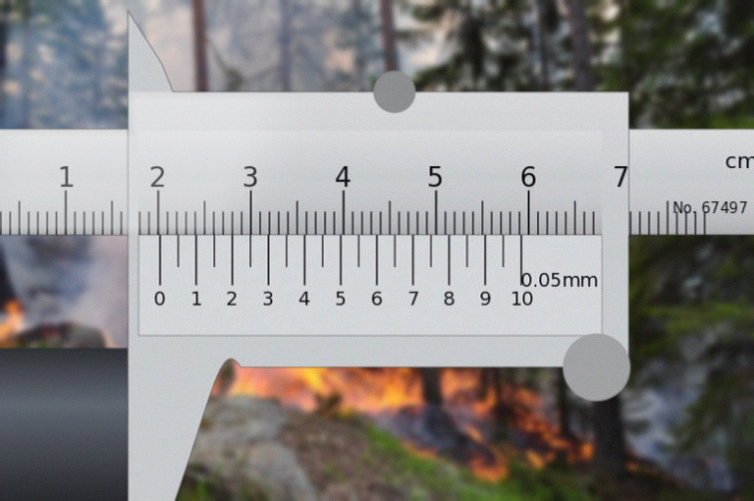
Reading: {"value": 20.2, "unit": "mm"}
